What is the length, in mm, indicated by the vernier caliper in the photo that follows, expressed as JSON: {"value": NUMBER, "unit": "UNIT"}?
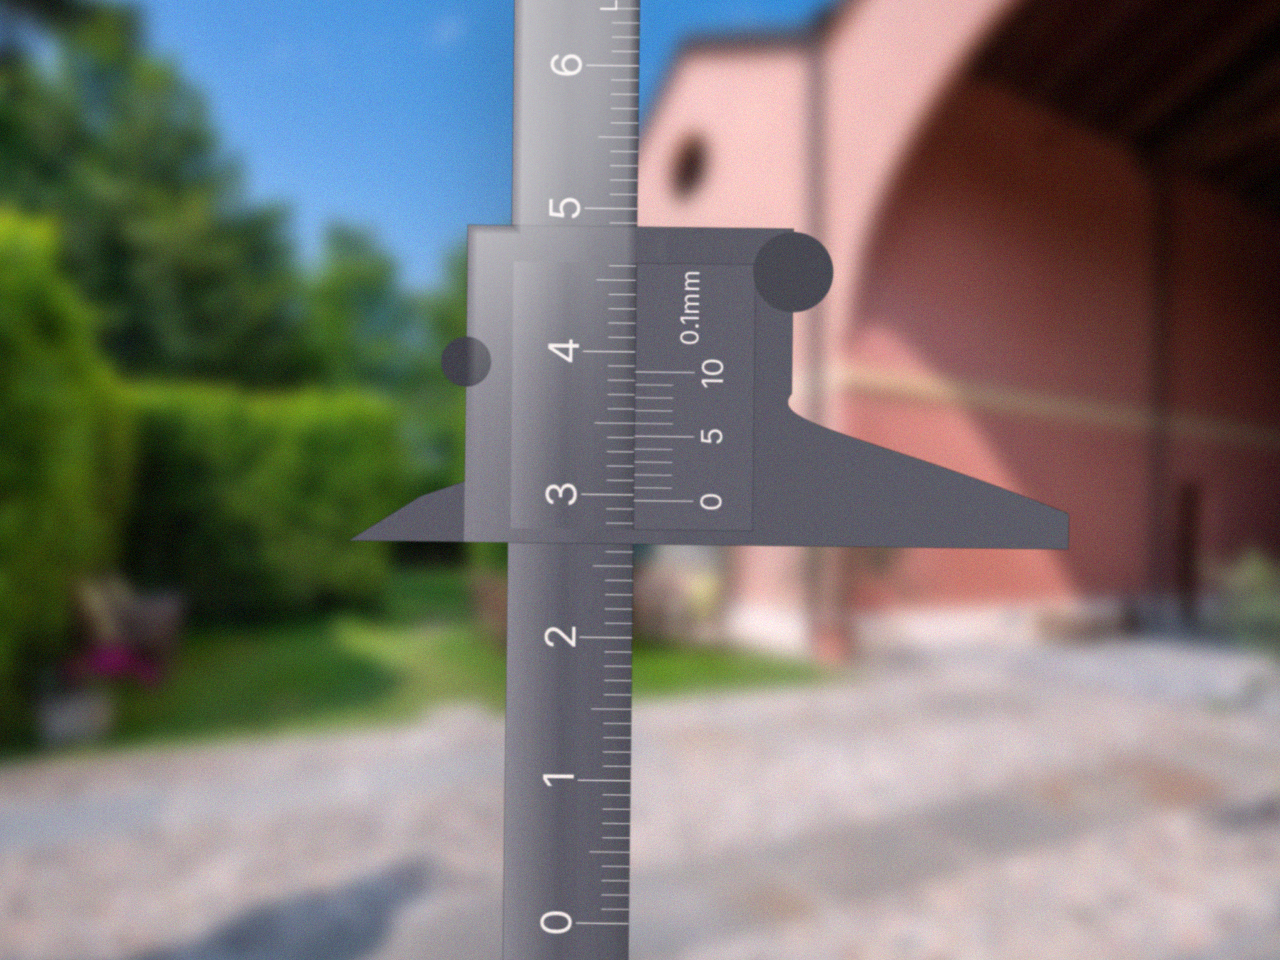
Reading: {"value": 29.6, "unit": "mm"}
